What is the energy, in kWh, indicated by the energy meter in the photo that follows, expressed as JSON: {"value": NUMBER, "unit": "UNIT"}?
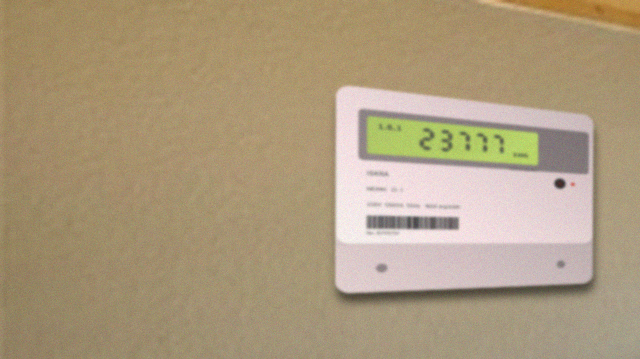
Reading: {"value": 23777, "unit": "kWh"}
